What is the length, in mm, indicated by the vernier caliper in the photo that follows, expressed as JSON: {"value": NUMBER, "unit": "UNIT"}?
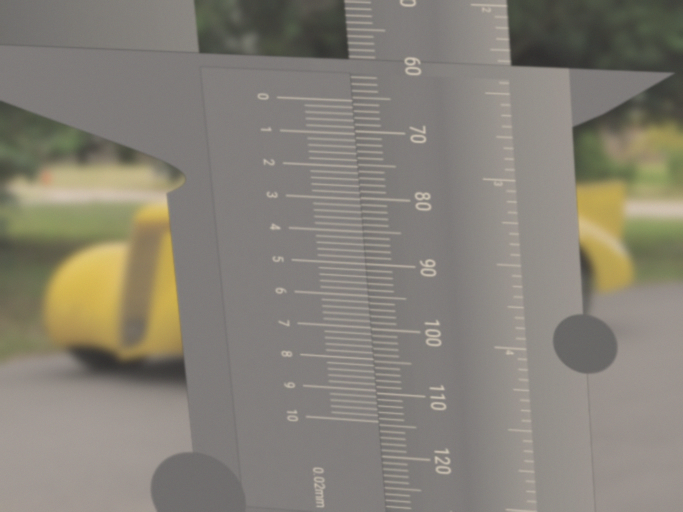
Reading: {"value": 65.5, "unit": "mm"}
